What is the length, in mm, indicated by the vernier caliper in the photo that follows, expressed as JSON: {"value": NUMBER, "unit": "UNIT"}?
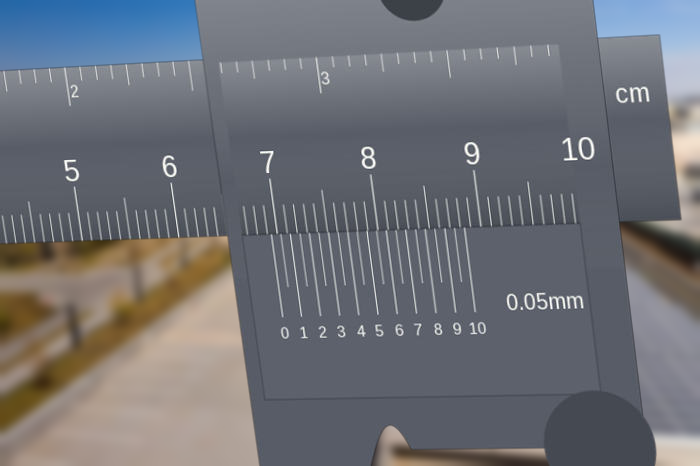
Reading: {"value": 69.4, "unit": "mm"}
